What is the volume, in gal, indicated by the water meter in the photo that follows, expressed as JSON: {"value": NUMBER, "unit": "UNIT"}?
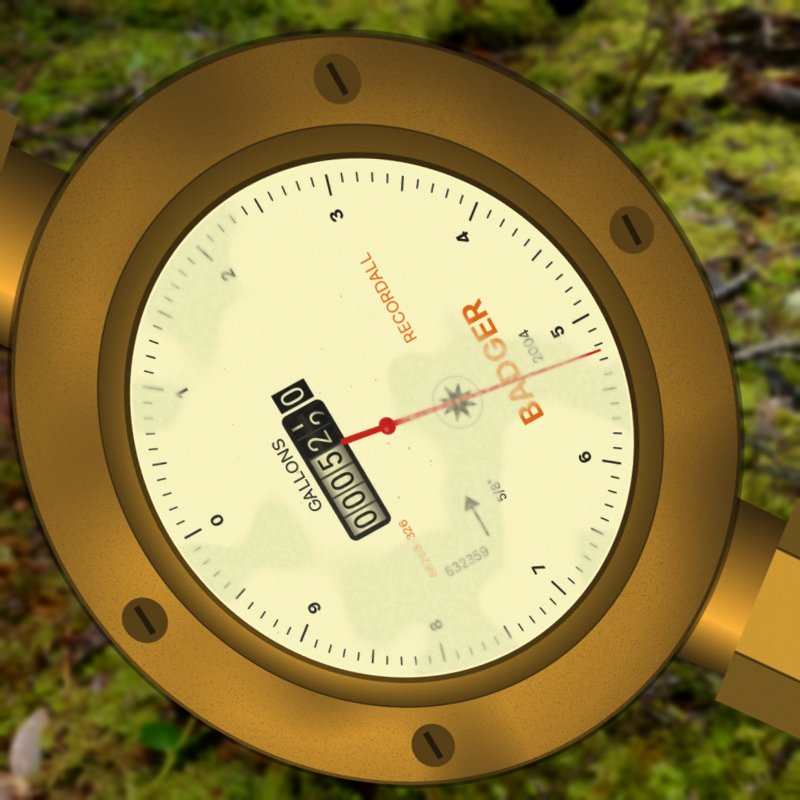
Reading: {"value": 5215.2, "unit": "gal"}
